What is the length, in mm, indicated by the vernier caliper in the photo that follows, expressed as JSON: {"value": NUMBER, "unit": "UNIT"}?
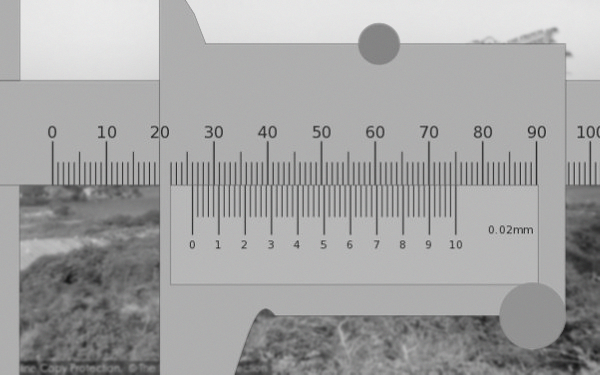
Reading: {"value": 26.0, "unit": "mm"}
